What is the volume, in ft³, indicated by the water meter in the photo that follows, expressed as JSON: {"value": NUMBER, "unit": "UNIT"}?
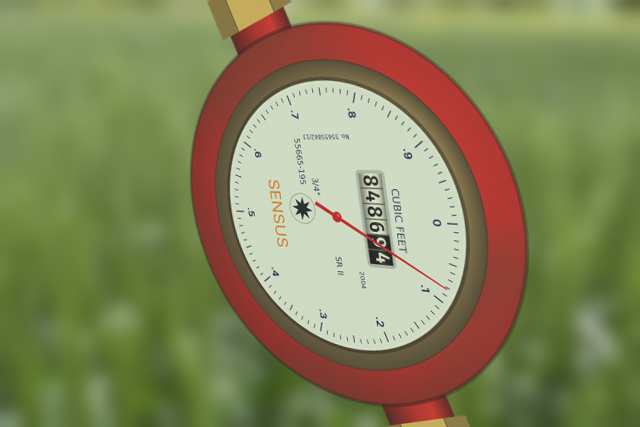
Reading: {"value": 848694.08, "unit": "ft³"}
